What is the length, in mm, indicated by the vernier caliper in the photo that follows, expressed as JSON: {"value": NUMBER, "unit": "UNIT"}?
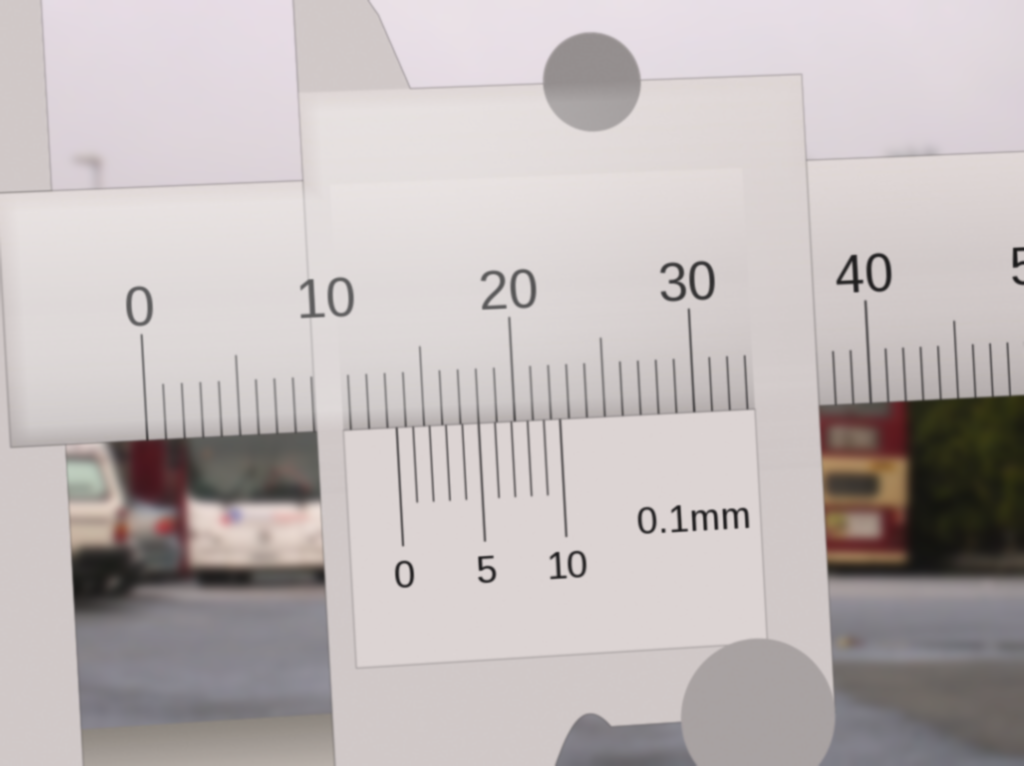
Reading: {"value": 13.5, "unit": "mm"}
